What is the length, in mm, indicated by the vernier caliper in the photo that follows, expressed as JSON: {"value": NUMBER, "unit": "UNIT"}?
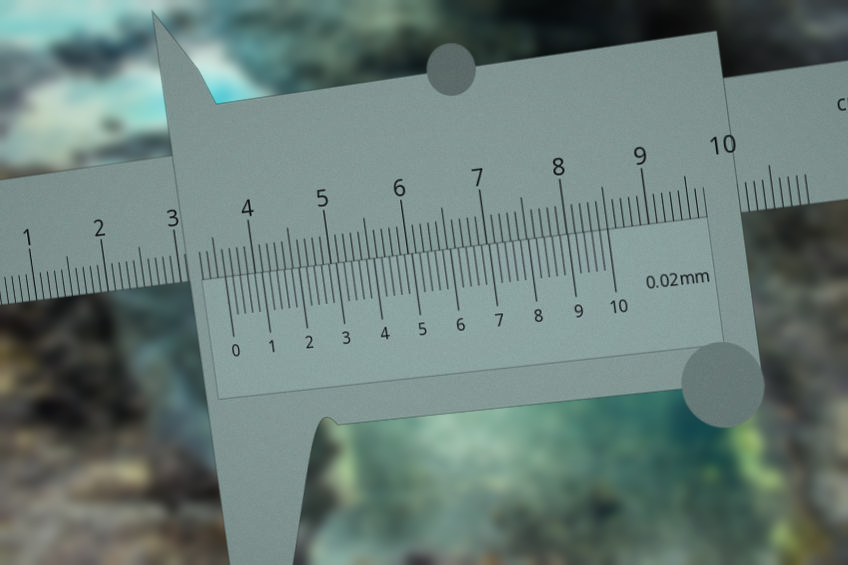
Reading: {"value": 36.0, "unit": "mm"}
